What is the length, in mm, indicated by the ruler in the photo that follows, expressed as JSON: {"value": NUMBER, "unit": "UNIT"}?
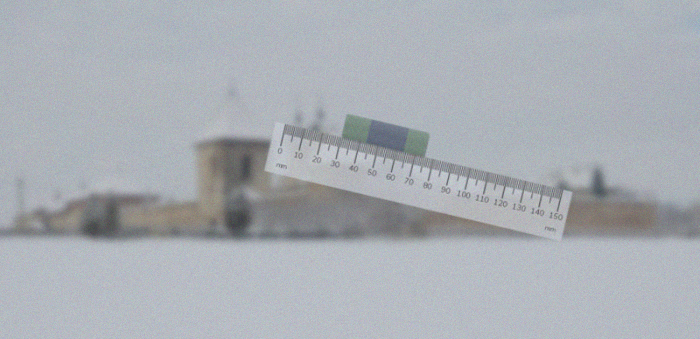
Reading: {"value": 45, "unit": "mm"}
